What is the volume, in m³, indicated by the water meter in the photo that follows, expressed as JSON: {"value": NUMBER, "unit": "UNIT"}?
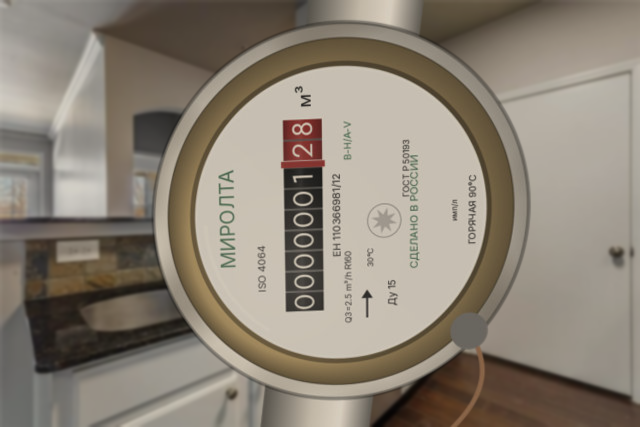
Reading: {"value": 1.28, "unit": "m³"}
